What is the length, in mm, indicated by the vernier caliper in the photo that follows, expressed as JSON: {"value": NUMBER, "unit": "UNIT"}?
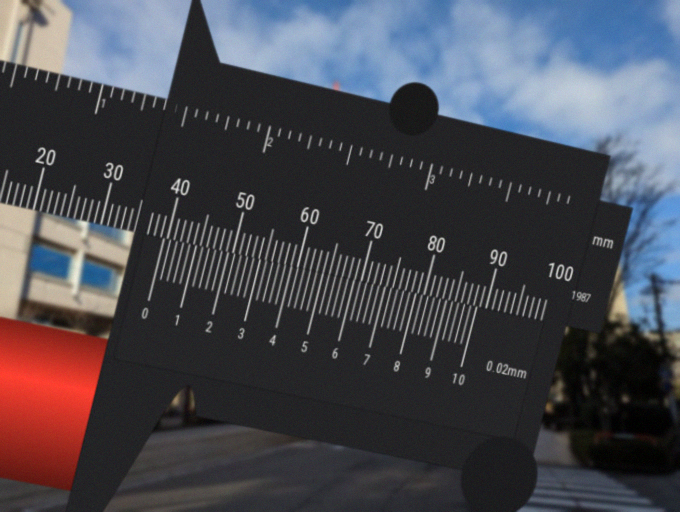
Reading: {"value": 39.5, "unit": "mm"}
